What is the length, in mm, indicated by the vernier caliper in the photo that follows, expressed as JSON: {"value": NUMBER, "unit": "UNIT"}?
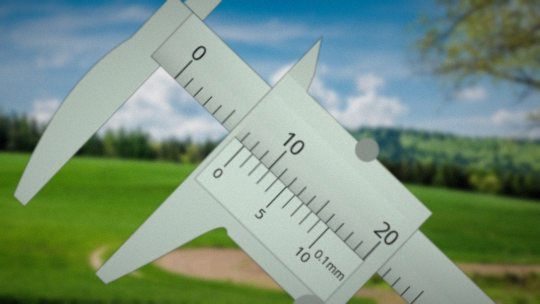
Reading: {"value": 7.4, "unit": "mm"}
